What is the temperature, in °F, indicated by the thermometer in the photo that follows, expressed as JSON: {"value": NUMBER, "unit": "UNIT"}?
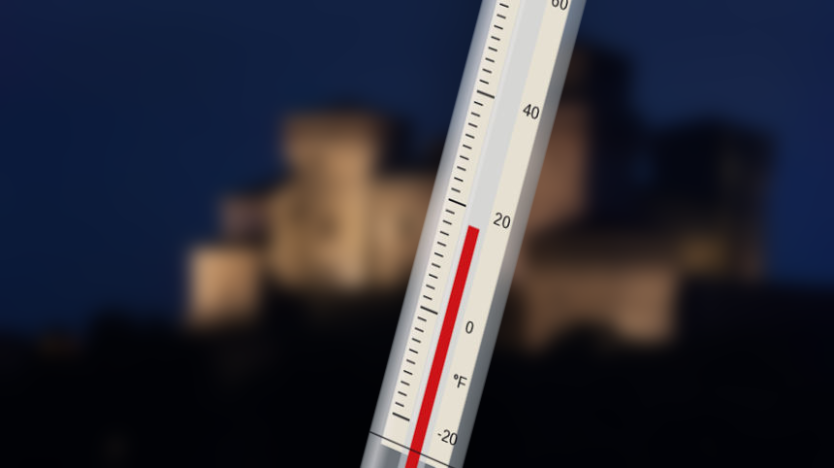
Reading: {"value": 17, "unit": "°F"}
